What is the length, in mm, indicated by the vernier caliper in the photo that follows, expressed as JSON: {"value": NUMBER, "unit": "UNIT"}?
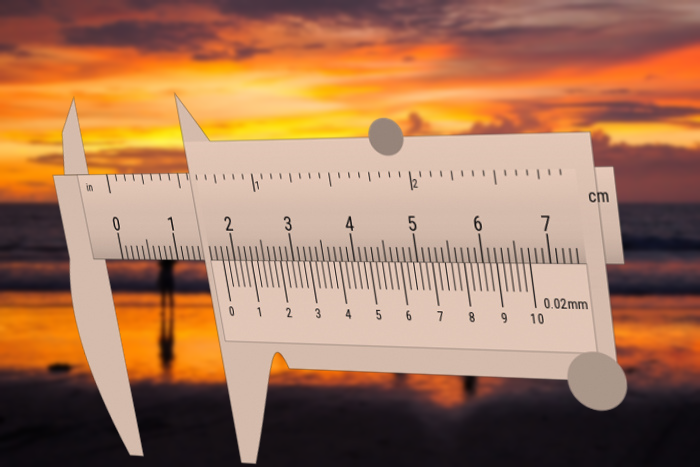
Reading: {"value": 18.0, "unit": "mm"}
